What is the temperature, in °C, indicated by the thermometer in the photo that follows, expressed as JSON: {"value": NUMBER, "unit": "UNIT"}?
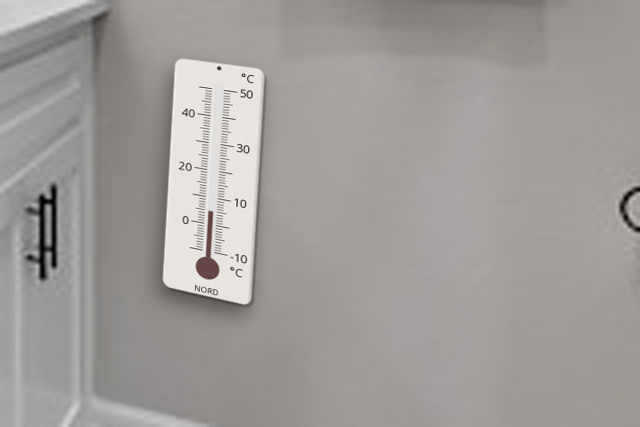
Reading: {"value": 5, "unit": "°C"}
